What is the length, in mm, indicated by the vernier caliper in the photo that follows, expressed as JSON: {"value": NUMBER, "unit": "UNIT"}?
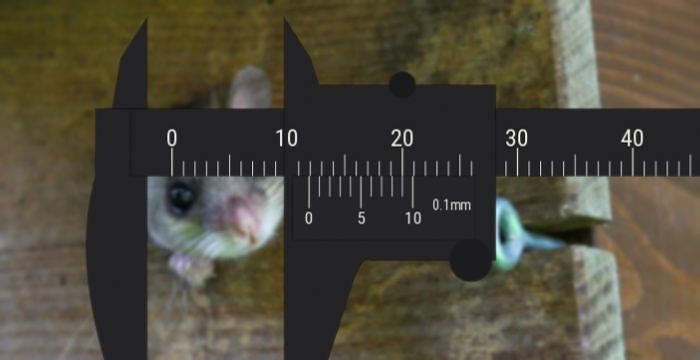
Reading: {"value": 11.9, "unit": "mm"}
